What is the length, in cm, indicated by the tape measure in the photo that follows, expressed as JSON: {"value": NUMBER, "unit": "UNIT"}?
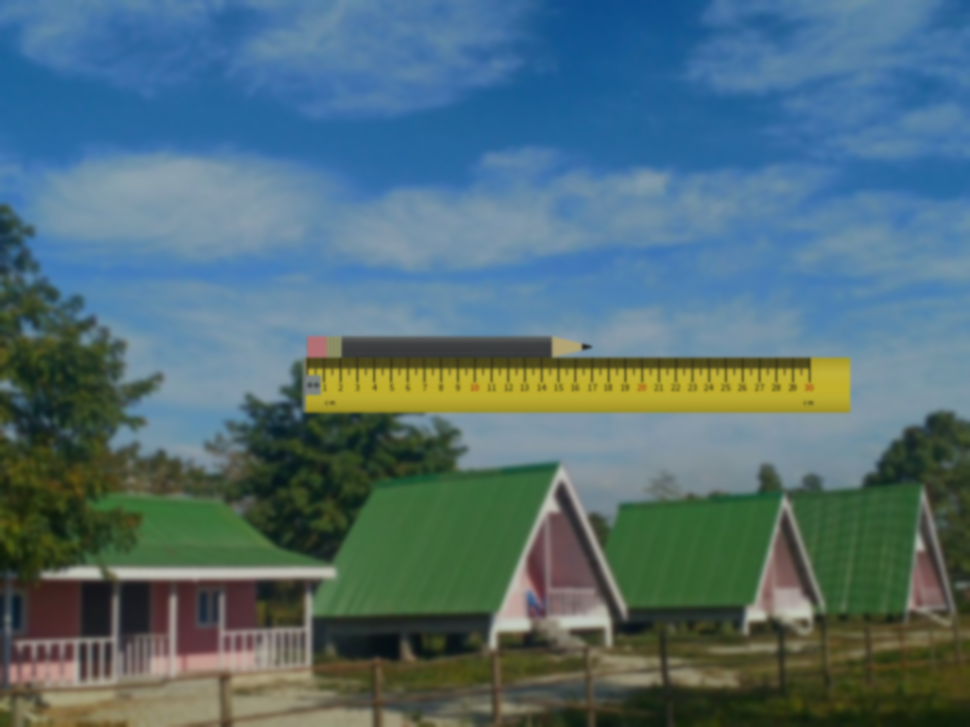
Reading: {"value": 17, "unit": "cm"}
